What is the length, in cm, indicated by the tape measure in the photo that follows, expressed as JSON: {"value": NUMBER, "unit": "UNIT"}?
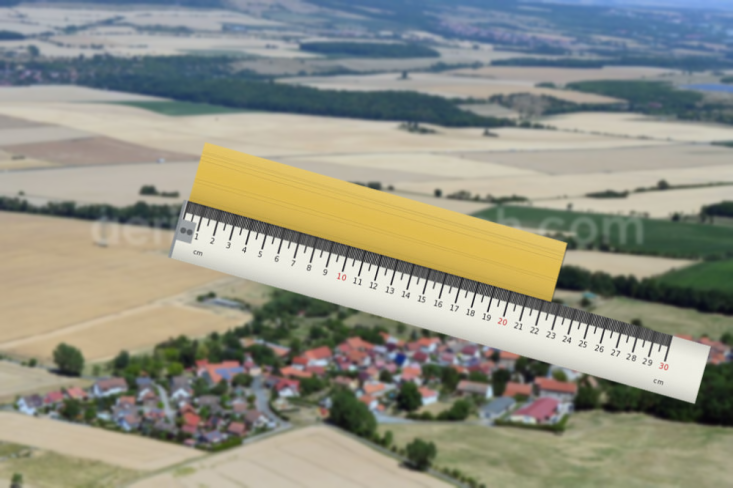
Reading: {"value": 22.5, "unit": "cm"}
